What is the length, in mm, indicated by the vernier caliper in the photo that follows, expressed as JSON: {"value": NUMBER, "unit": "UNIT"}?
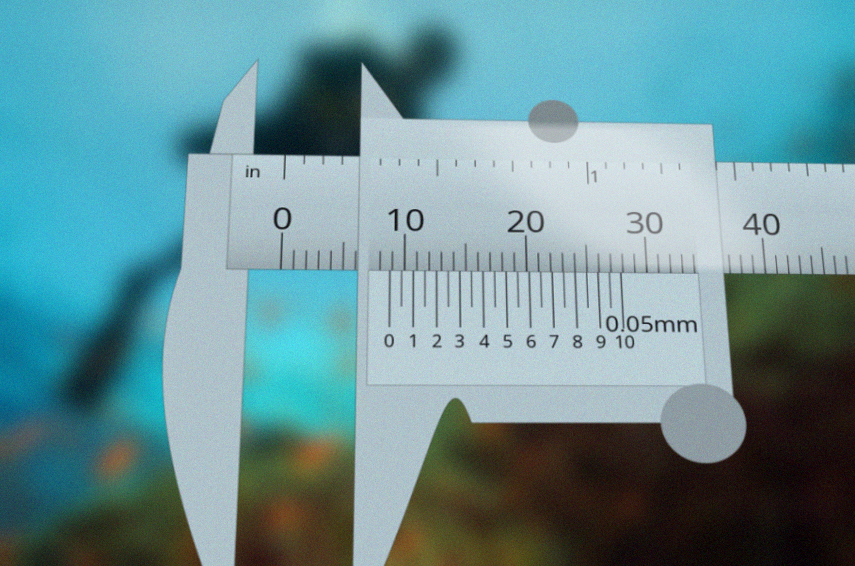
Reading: {"value": 8.8, "unit": "mm"}
